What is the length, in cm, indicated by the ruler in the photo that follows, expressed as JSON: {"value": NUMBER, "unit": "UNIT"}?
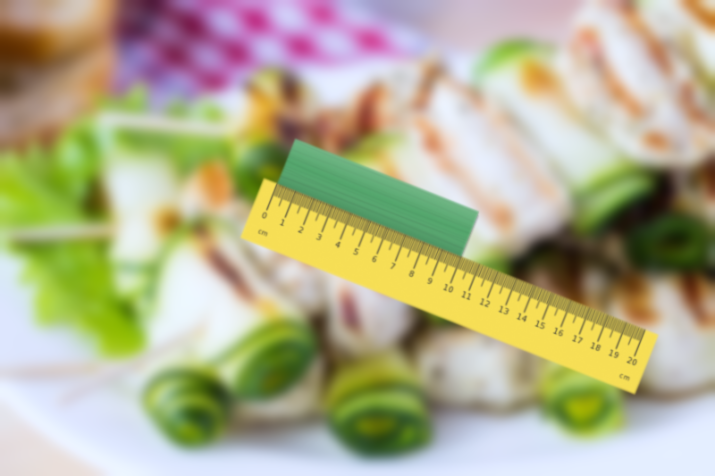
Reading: {"value": 10, "unit": "cm"}
